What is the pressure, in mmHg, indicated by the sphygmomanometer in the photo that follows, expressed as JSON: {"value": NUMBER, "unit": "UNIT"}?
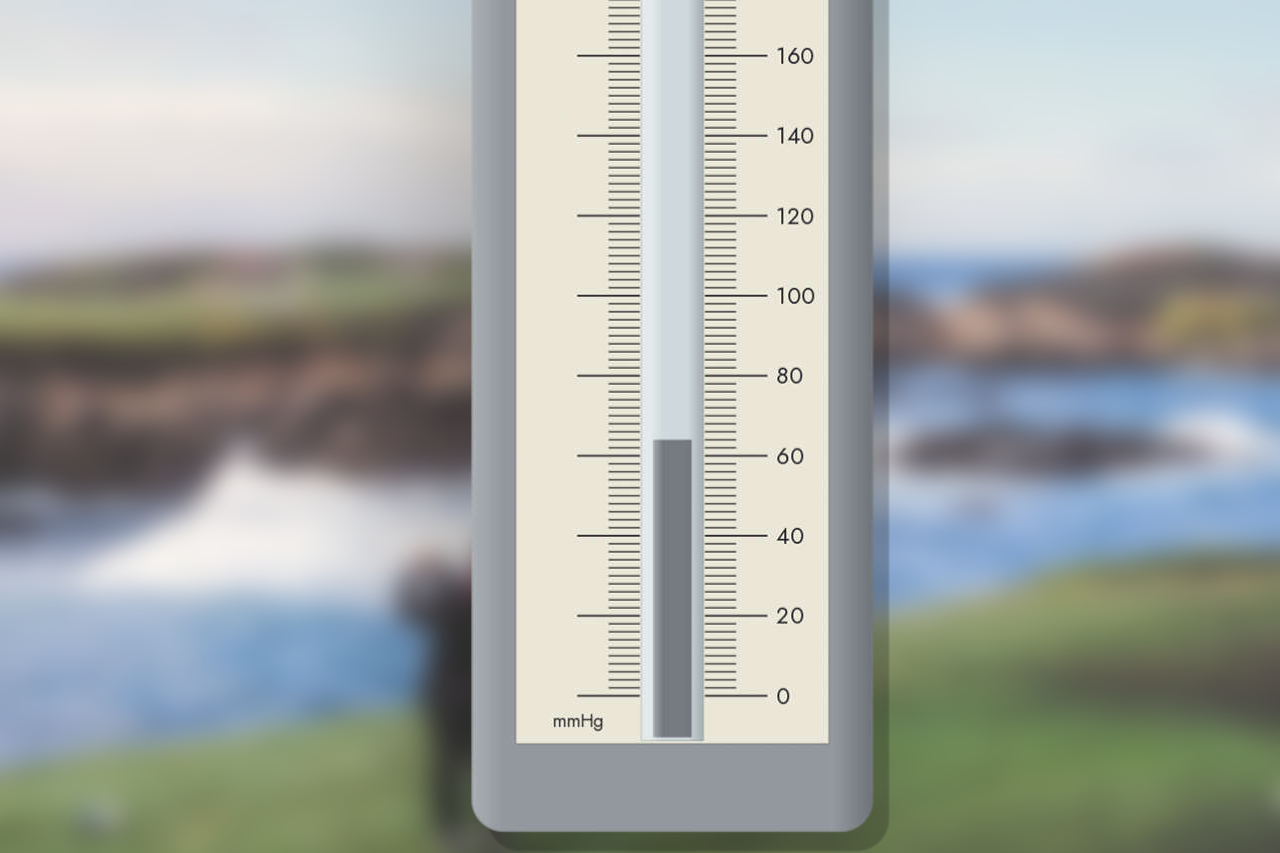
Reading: {"value": 64, "unit": "mmHg"}
